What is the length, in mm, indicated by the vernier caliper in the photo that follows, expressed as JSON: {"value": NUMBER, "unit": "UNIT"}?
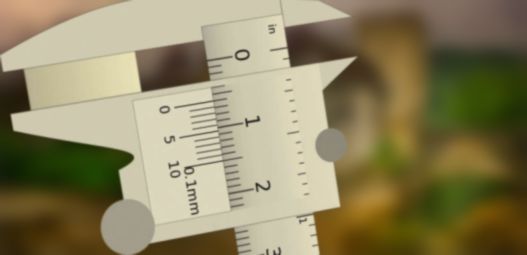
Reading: {"value": 6.0, "unit": "mm"}
